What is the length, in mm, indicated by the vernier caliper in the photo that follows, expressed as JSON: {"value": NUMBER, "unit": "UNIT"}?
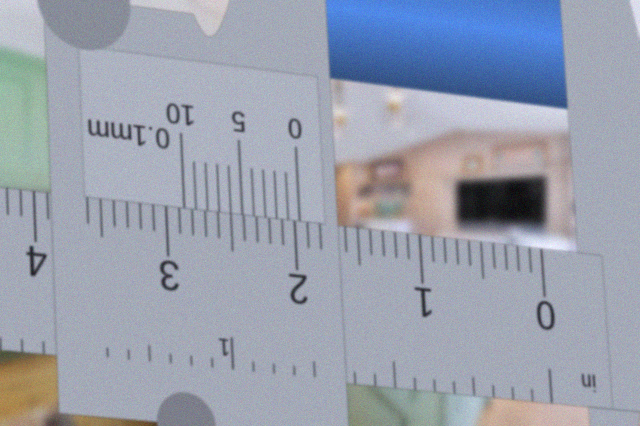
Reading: {"value": 19.6, "unit": "mm"}
